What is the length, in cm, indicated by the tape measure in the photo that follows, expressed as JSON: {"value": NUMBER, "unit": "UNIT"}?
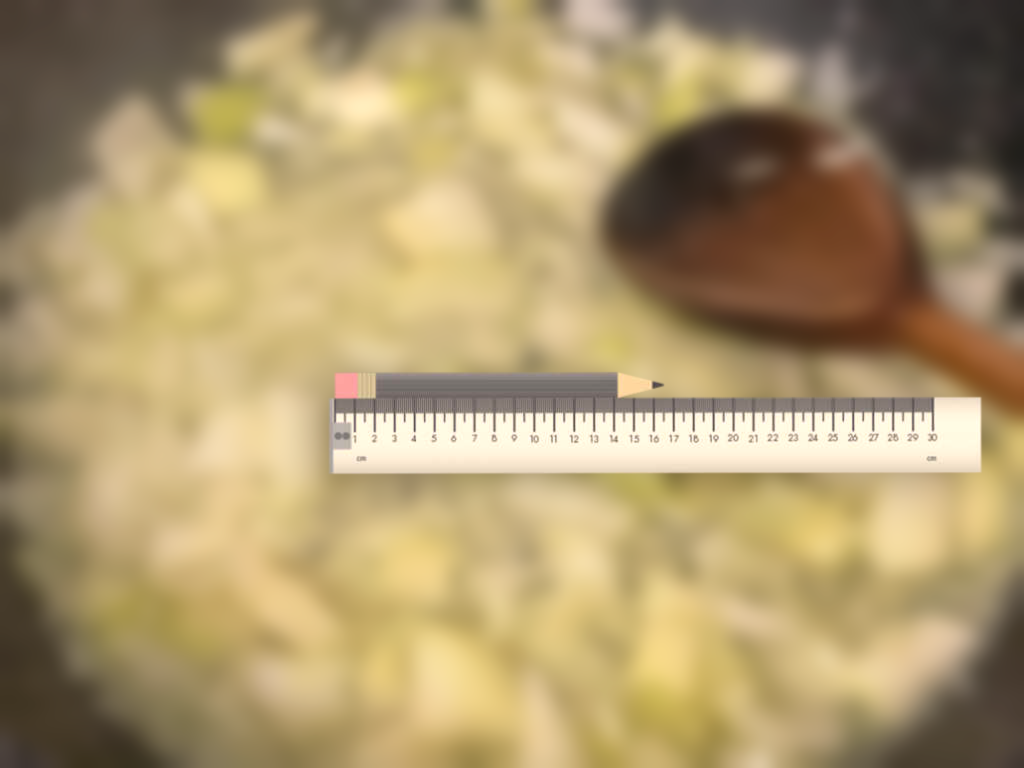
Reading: {"value": 16.5, "unit": "cm"}
